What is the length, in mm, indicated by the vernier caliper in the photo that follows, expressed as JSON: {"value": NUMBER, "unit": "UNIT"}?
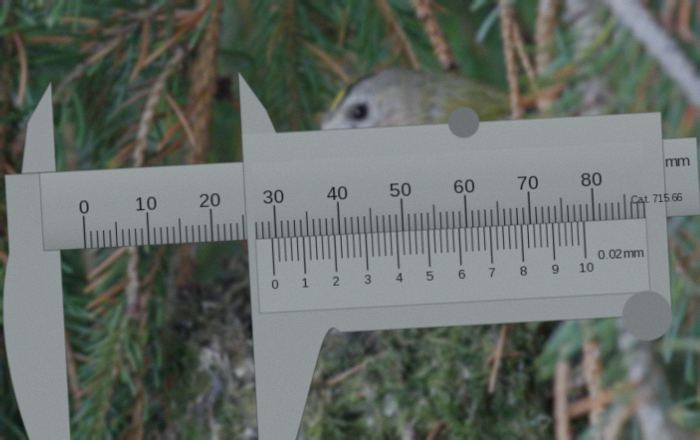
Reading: {"value": 29.4, "unit": "mm"}
